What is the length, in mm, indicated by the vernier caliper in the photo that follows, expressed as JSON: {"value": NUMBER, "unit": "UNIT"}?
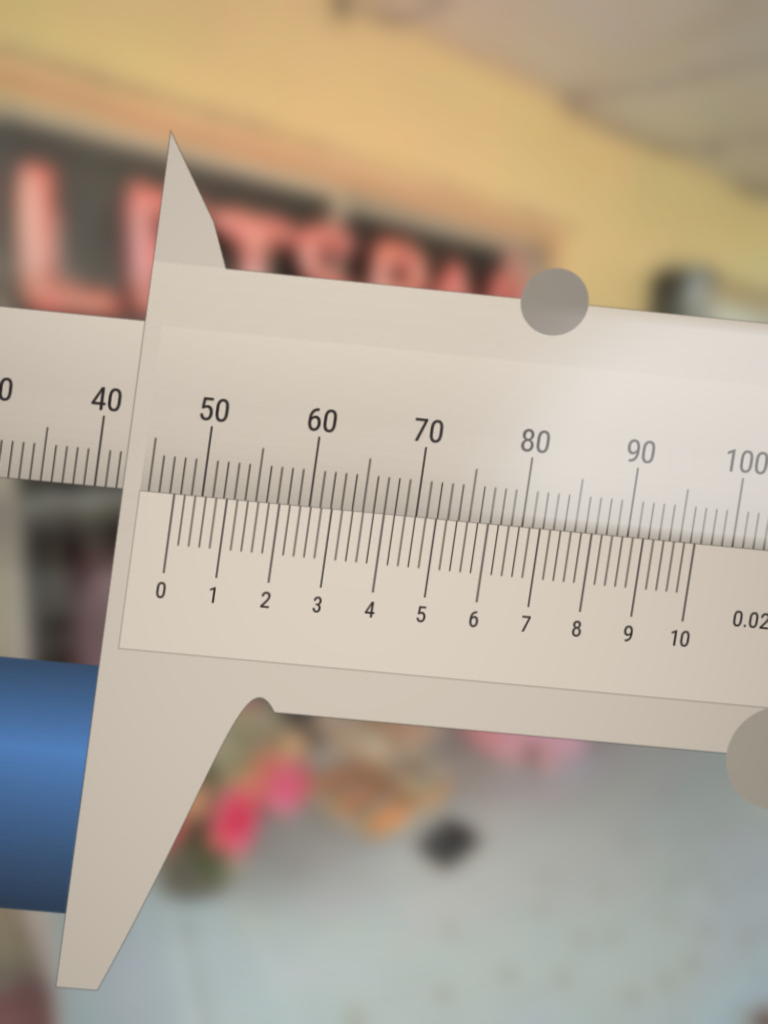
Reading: {"value": 47.4, "unit": "mm"}
